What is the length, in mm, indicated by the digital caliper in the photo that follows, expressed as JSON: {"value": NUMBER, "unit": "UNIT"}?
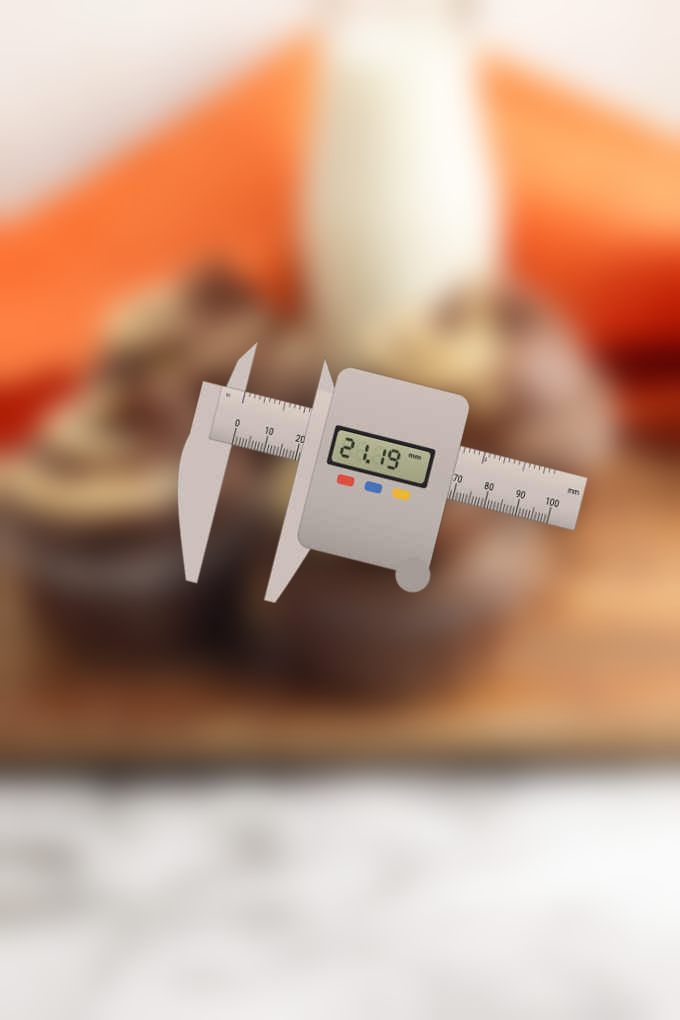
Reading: {"value": 21.19, "unit": "mm"}
